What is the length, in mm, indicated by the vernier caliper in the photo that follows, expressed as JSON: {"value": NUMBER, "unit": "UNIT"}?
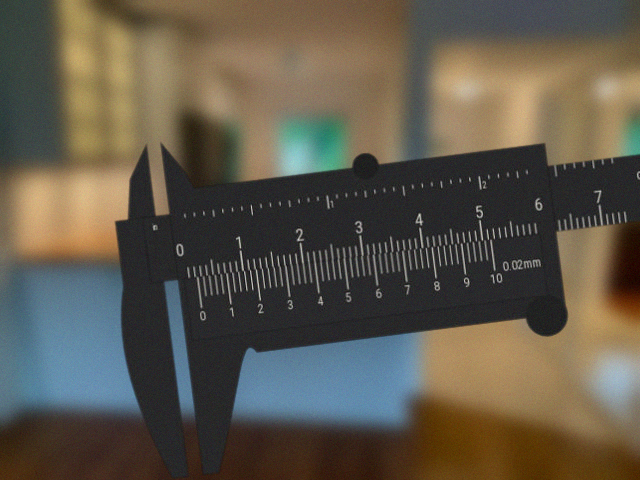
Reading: {"value": 2.4, "unit": "mm"}
